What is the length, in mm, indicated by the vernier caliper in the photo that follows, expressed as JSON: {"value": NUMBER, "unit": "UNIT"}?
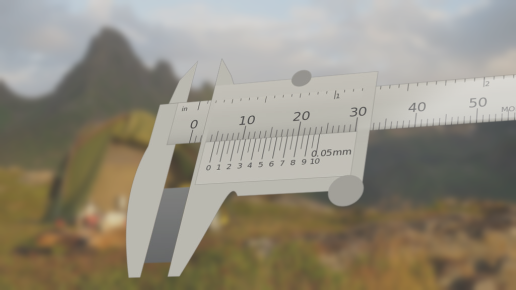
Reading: {"value": 4.8, "unit": "mm"}
